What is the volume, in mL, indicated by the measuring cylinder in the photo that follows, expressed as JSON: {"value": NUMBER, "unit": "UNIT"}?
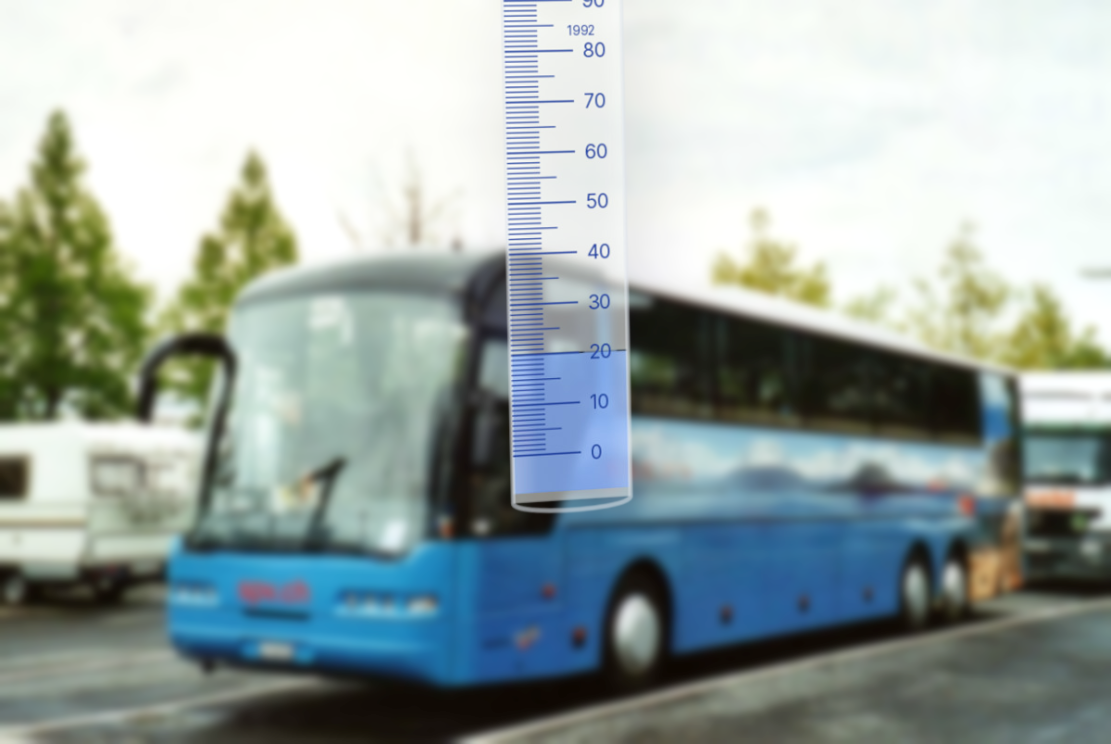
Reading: {"value": 20, "unit": "mL"}
